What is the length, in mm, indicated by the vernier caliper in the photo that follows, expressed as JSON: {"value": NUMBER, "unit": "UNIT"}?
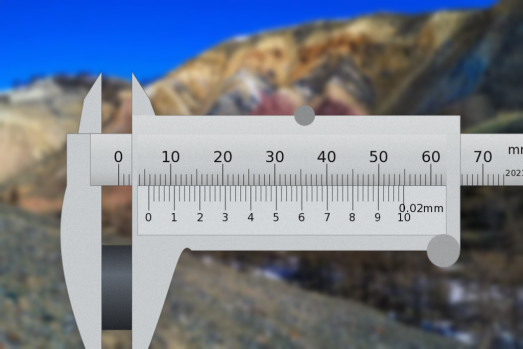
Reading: {"value": 5.8, "unit": "mm"}
